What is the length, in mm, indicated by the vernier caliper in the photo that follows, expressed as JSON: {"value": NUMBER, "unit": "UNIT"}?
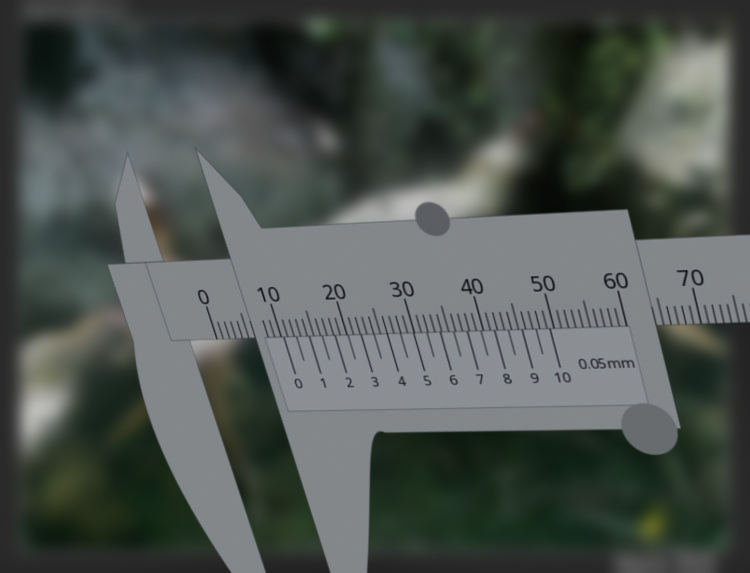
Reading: {"value": 10.4, "unit": "mm"}
